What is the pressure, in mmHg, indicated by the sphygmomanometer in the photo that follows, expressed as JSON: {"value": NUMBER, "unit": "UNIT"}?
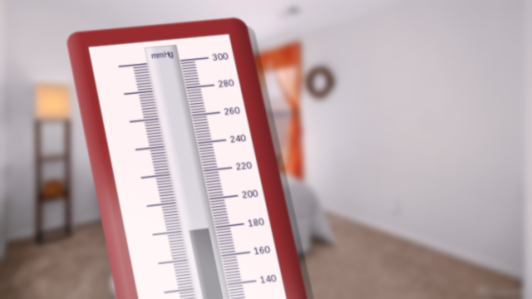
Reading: {"value": 180, "unit": "mmHg"}
